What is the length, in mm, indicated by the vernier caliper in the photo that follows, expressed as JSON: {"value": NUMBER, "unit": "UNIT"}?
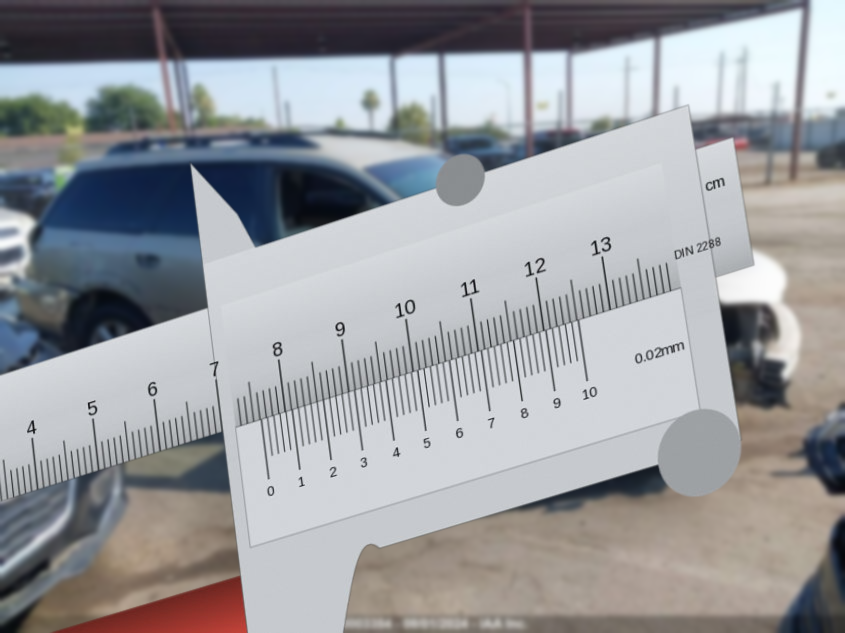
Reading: {"value": 76.2, "unit": "mm"}
